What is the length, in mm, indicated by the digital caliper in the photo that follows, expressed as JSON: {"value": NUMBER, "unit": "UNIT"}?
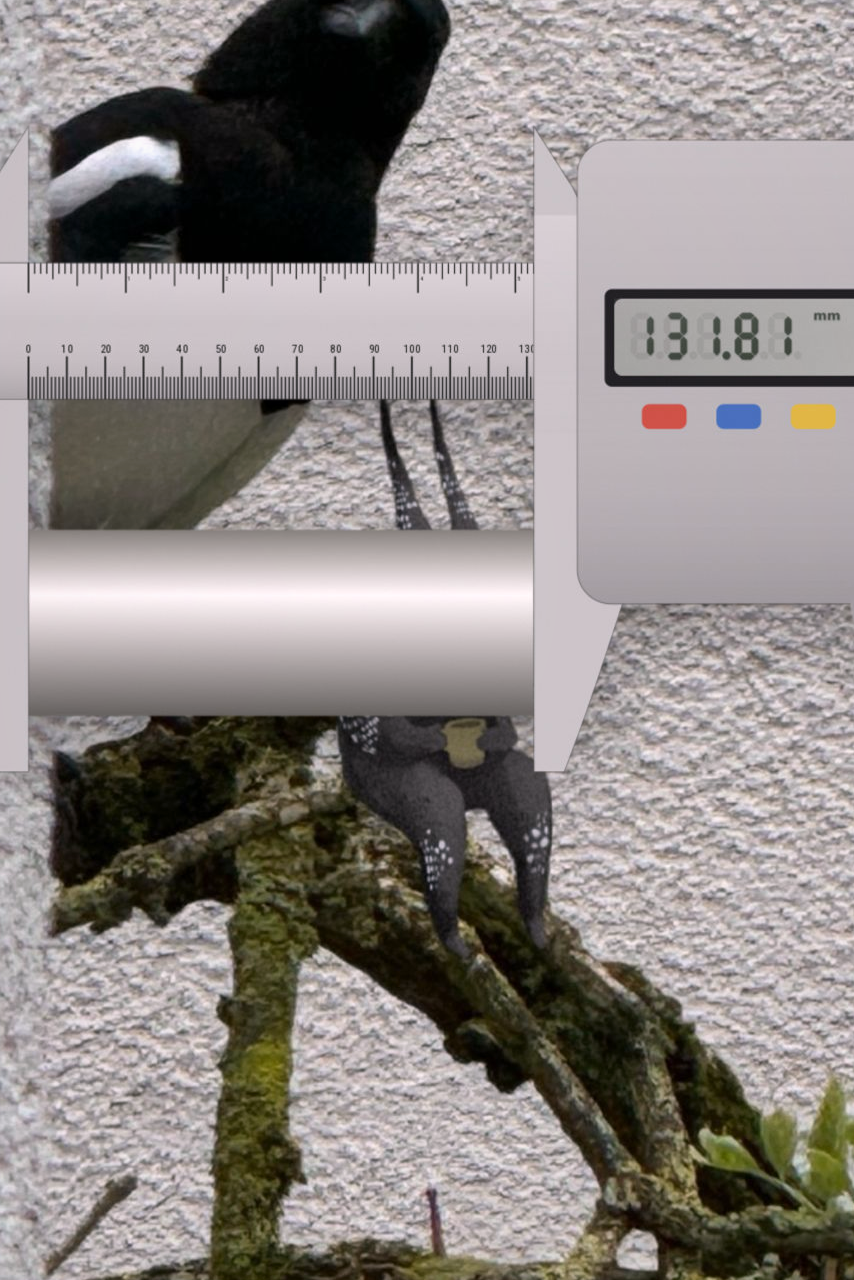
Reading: {"value": 131.81, "unit": "mm"}
